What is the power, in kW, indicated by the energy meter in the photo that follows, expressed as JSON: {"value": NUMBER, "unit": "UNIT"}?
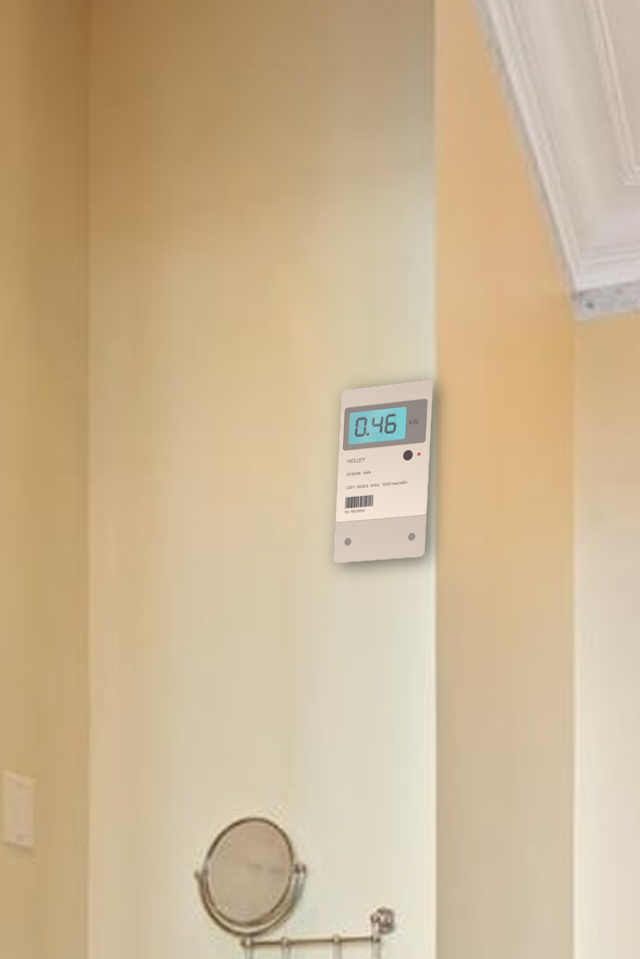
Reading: {"value": 0.46, "unit": "kW"}
